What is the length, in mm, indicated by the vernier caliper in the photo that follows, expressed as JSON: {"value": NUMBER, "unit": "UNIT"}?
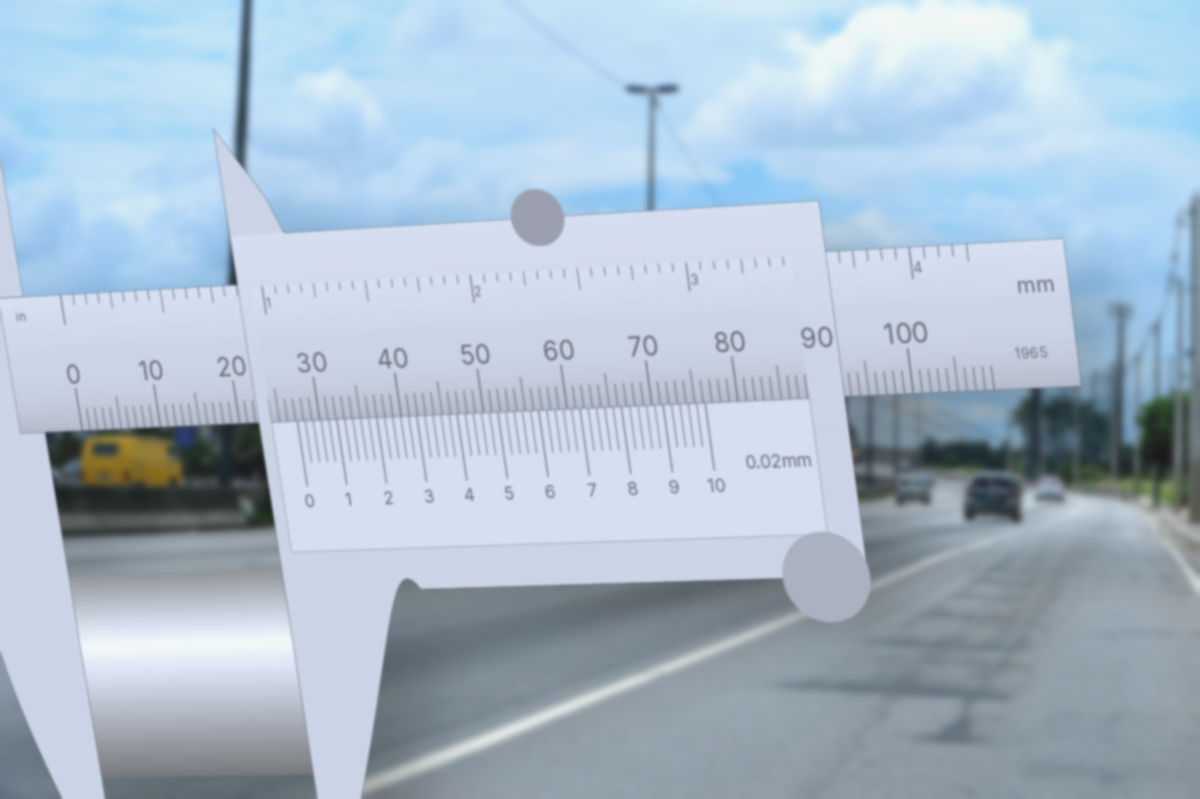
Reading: {"value": 27.2, "unit": "mm"}
